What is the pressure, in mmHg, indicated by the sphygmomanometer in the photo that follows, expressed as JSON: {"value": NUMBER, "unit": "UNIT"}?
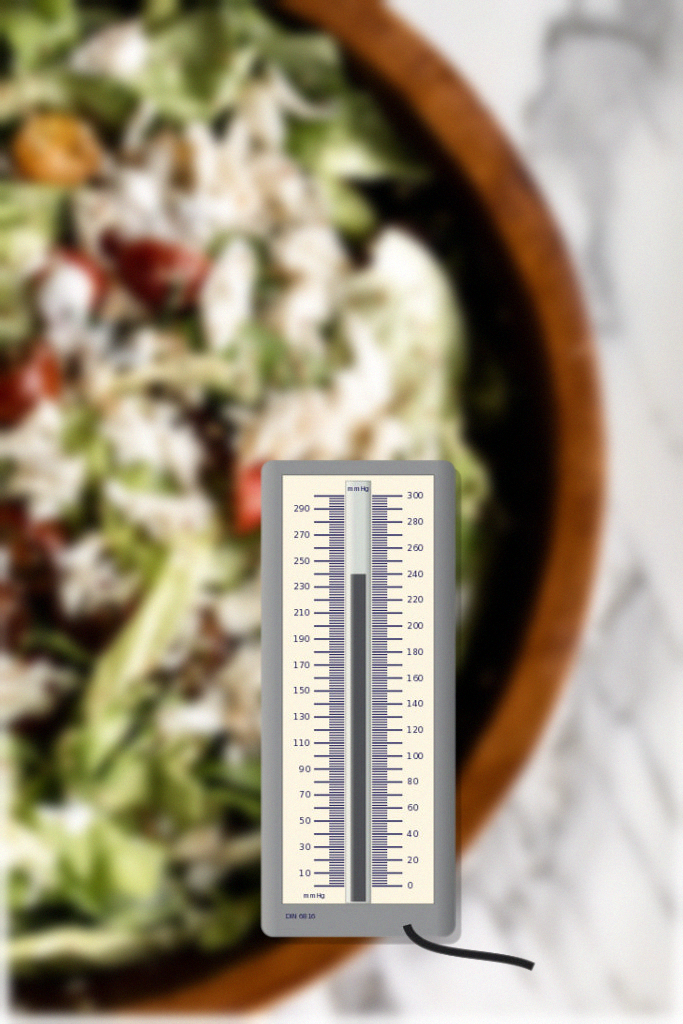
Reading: {"value": 240, "unit": "mmHg"}
